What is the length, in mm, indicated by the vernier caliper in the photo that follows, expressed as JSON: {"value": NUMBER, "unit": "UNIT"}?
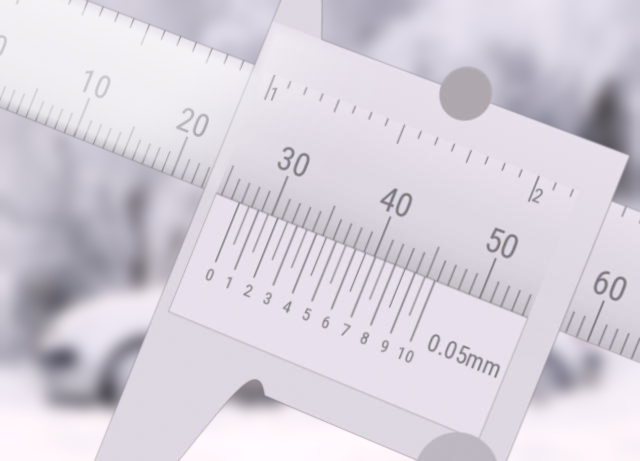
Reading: {"value": 26.8, "unit": "mm"}
